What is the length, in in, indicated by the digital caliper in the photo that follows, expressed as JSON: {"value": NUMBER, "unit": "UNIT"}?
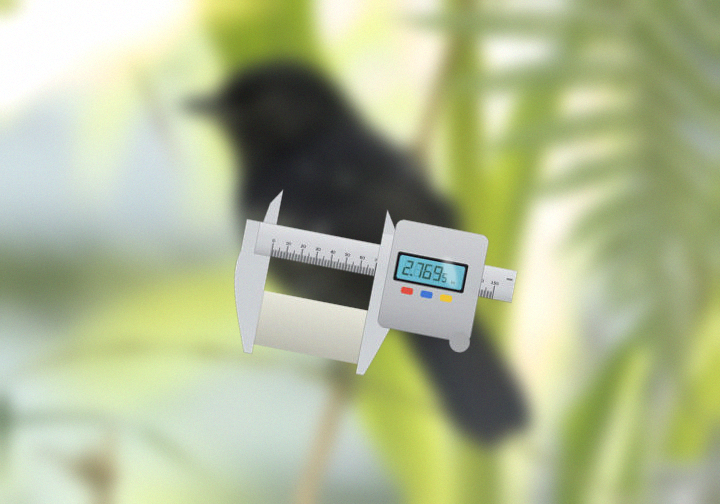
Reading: {"value": 2.7695, "unit": "in"}
